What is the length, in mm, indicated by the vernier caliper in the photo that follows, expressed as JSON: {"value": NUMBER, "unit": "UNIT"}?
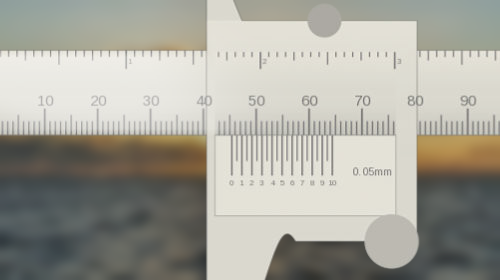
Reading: {"value": 45.4, "unit": "mm"}
